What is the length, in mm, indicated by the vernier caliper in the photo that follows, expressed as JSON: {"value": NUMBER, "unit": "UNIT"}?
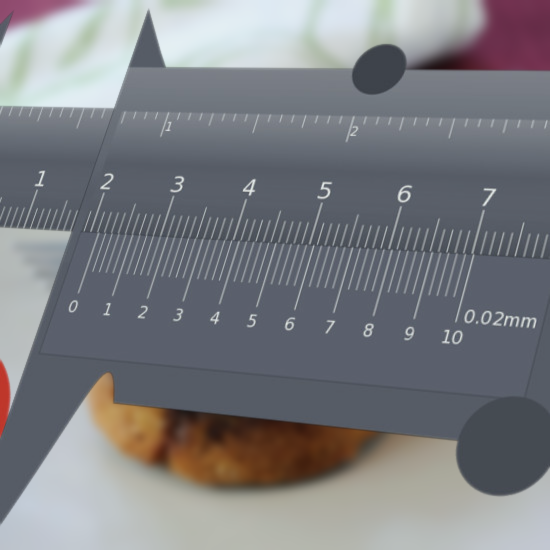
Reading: {"value": 21.2, "unit": "mm"}
